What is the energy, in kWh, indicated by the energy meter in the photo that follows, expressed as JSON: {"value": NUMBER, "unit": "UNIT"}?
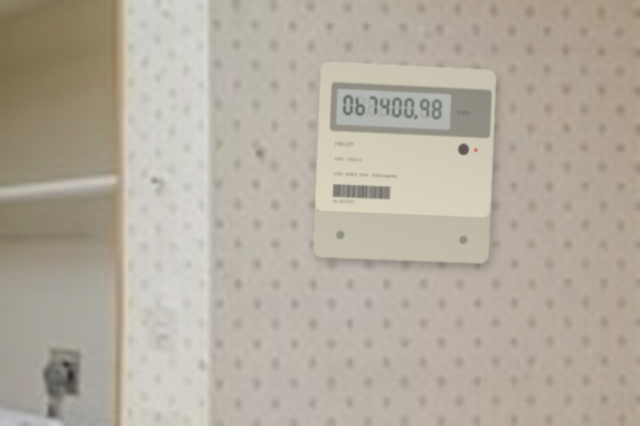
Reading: {"value": 67400.98, "unit": "kWh"}
